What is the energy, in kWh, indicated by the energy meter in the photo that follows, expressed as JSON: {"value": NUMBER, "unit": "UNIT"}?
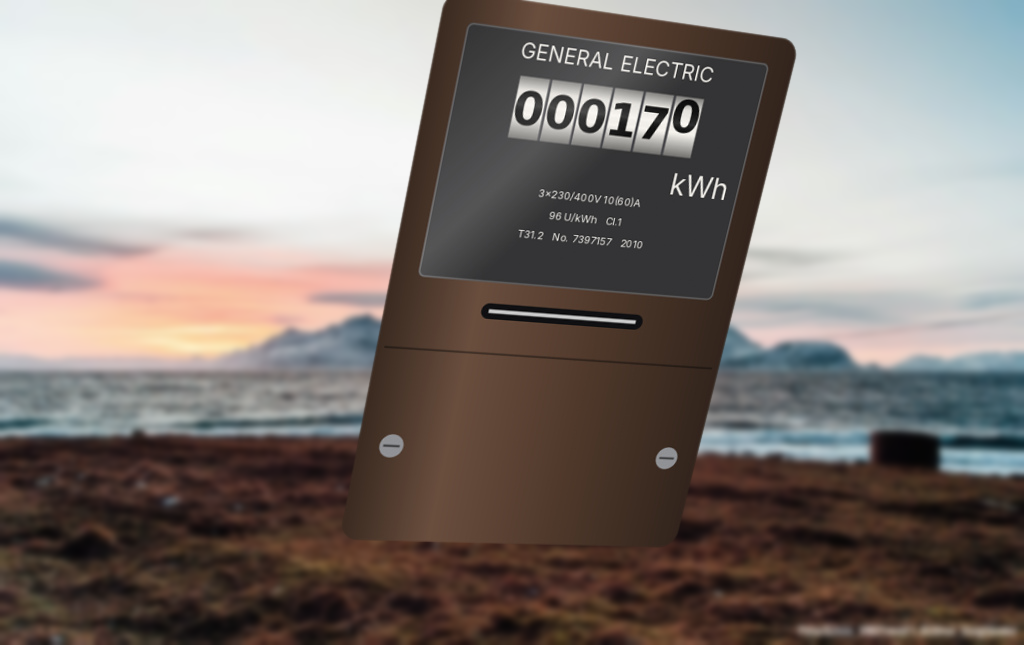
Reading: {"value": 170, "unit": "kWh"}
